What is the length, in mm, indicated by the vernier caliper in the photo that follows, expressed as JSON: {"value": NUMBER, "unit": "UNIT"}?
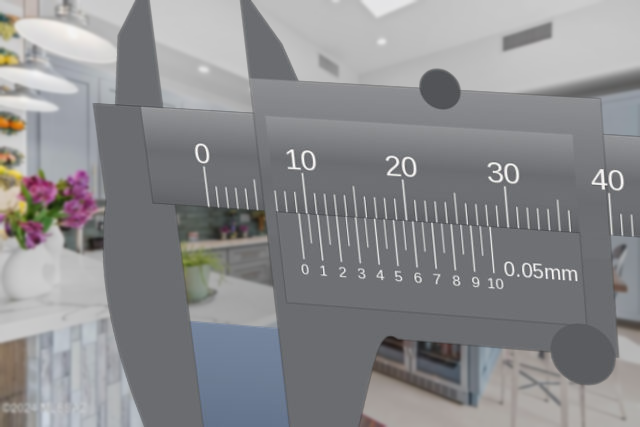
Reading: {"value": 9.2, "unit": "mm"}
